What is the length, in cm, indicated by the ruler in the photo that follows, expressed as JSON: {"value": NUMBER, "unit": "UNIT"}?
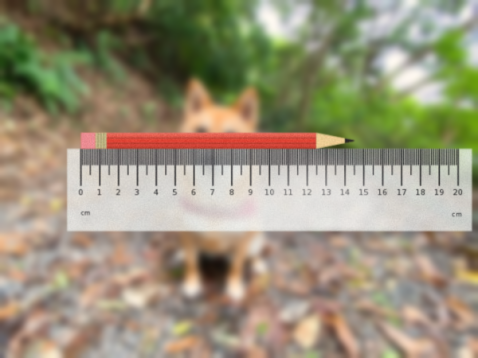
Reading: {"value": 14.5, "unit": "cm"}
